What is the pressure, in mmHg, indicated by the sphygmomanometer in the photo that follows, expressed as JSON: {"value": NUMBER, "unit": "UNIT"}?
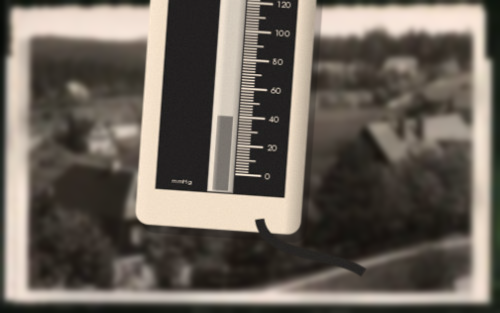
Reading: {"value": 40, "unit": "mmHg"}
